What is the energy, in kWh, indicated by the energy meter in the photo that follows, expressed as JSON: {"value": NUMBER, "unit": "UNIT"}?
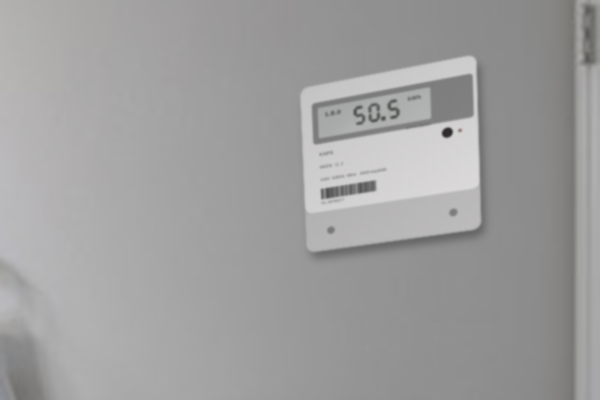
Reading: {"value": 50.5, "unit": "kWh"}
